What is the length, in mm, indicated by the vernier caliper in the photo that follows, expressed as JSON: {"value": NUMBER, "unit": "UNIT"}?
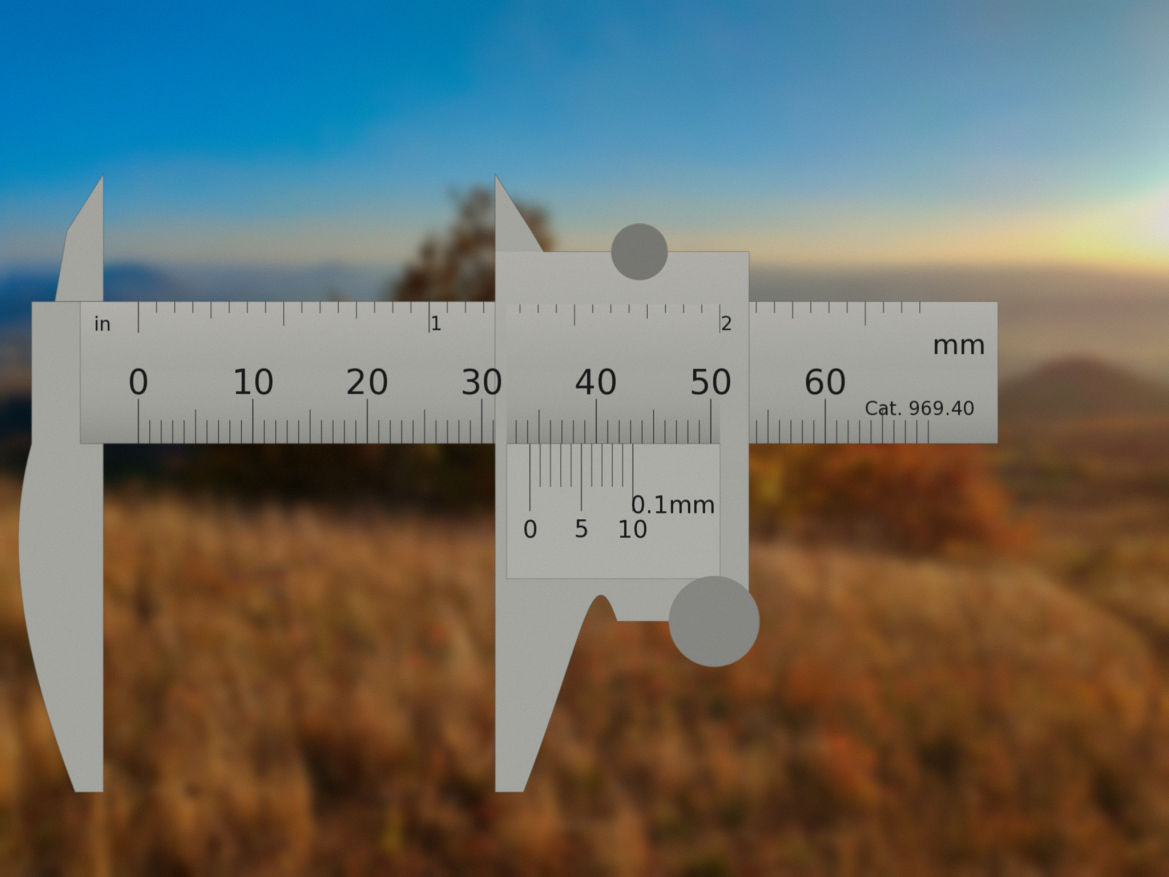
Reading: {"value": 34.2, "unit": "mm"}
